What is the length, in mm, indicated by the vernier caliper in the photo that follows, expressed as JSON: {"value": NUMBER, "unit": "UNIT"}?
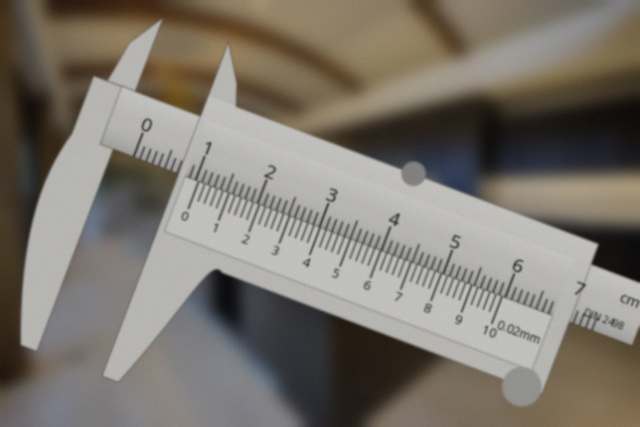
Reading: {"value": 10.5, "unit": "mm"}
